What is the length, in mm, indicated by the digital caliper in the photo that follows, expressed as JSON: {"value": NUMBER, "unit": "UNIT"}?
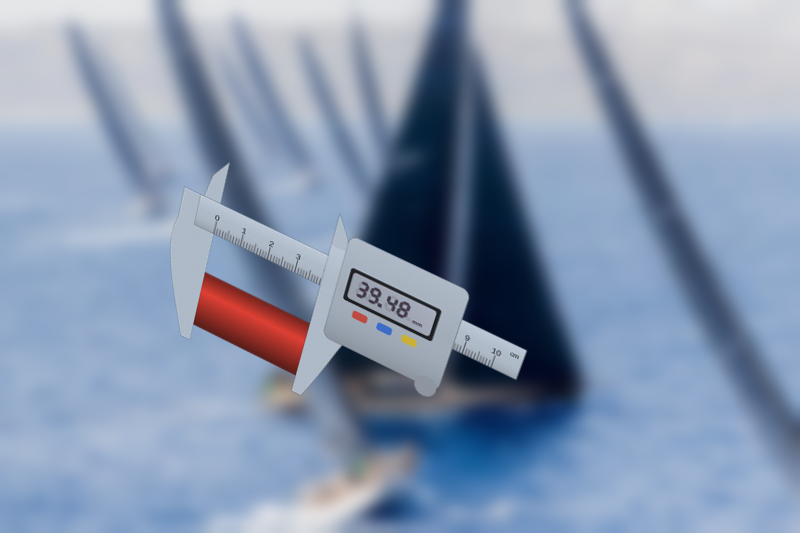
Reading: {"value": 39.48, "unit": "mm"}
